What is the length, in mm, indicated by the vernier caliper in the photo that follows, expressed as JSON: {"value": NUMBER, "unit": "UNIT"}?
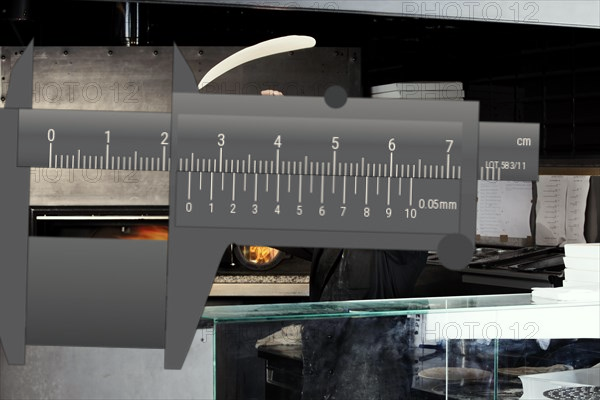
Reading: {"value": 24.6, "unit": "mm"}
